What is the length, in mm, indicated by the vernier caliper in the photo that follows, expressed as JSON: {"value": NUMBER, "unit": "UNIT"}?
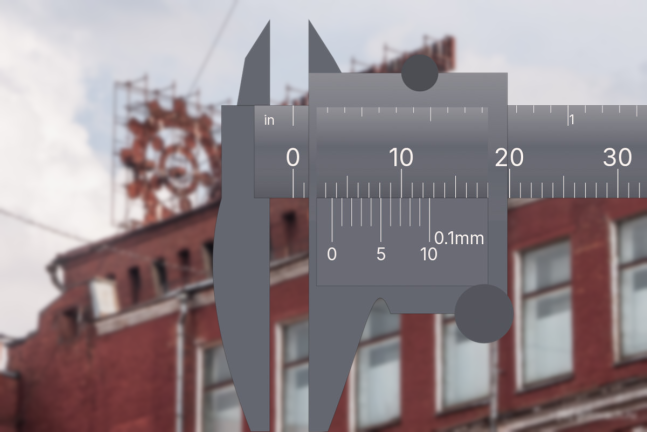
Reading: {"value": 3.6, "unit": "mm"}
